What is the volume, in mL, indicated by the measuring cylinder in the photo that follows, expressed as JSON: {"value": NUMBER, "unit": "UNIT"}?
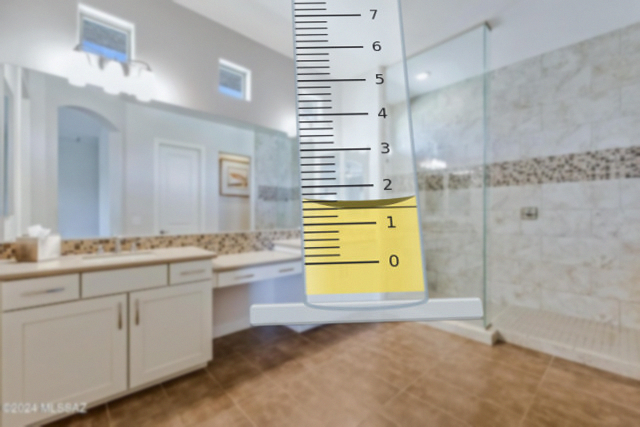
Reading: {"value": 1.4, "unit": "mL"}
